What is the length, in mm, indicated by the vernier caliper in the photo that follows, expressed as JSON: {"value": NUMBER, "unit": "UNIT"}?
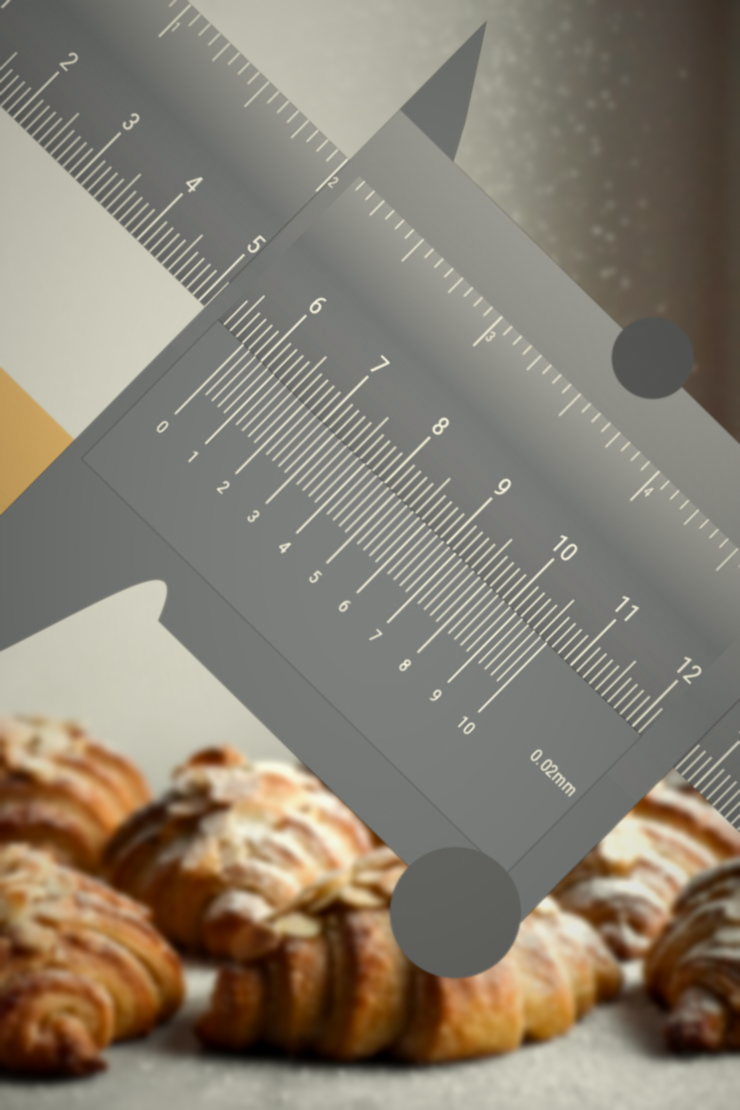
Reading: {"value": 57.2, "unit": "mm"}
